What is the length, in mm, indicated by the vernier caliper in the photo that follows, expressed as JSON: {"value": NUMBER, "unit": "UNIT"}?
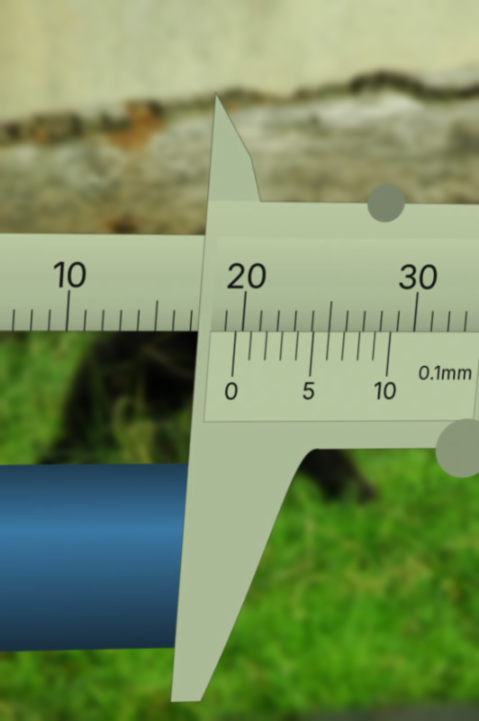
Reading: {"value": 19.6, "unit": "mm"}
